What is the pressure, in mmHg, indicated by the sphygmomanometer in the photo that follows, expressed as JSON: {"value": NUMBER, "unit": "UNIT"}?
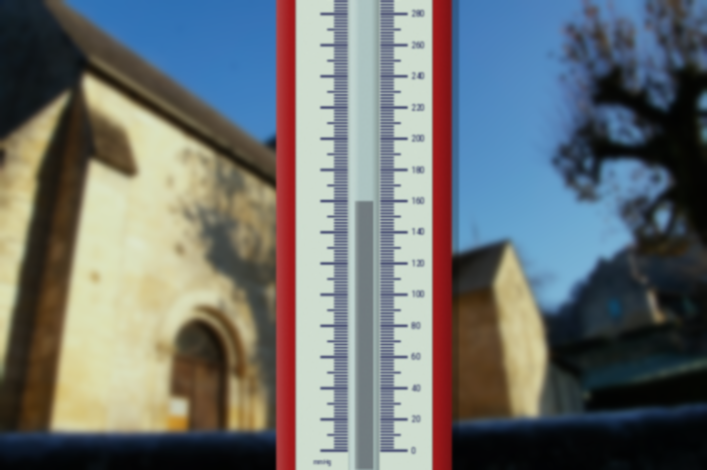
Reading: {"value": 160, "unit": "mmHg"}
